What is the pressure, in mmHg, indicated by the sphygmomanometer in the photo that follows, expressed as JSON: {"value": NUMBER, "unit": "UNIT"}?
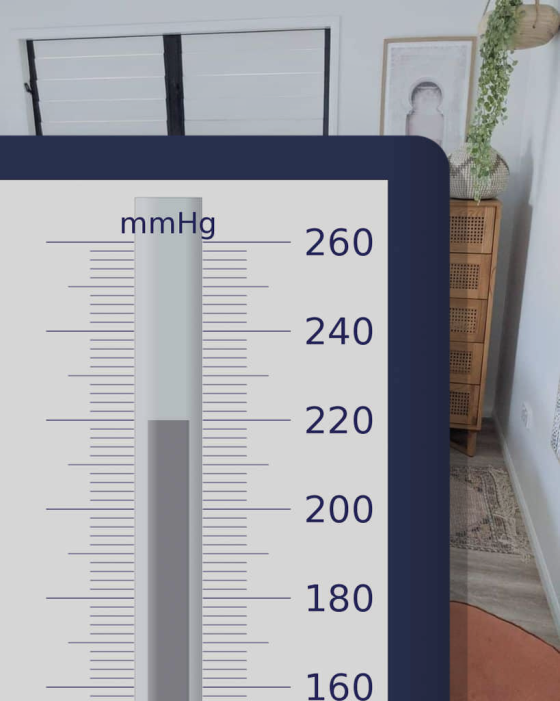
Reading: {"value": 220, "unit": "mmHg"}
